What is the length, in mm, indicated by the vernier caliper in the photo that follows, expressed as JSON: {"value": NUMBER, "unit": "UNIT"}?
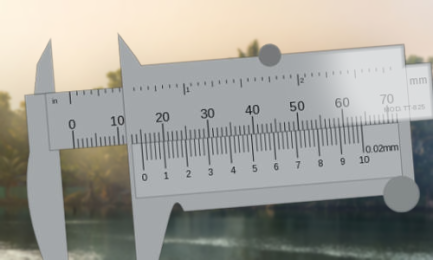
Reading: {"value": 15.0, "unit": "mm"}
